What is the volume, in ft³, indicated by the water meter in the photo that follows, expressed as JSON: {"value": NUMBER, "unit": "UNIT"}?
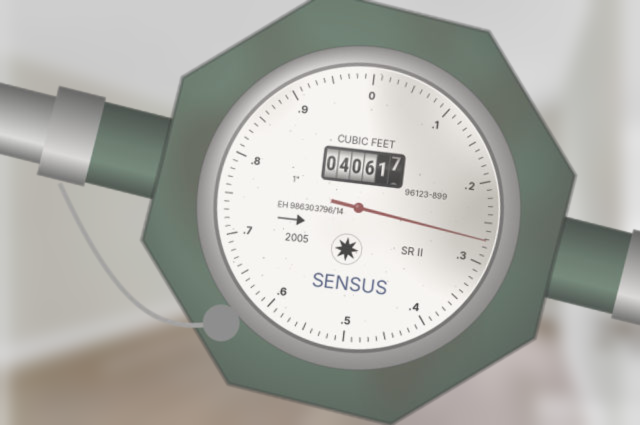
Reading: {"value": 40617.27, "unit": "ft³"}
